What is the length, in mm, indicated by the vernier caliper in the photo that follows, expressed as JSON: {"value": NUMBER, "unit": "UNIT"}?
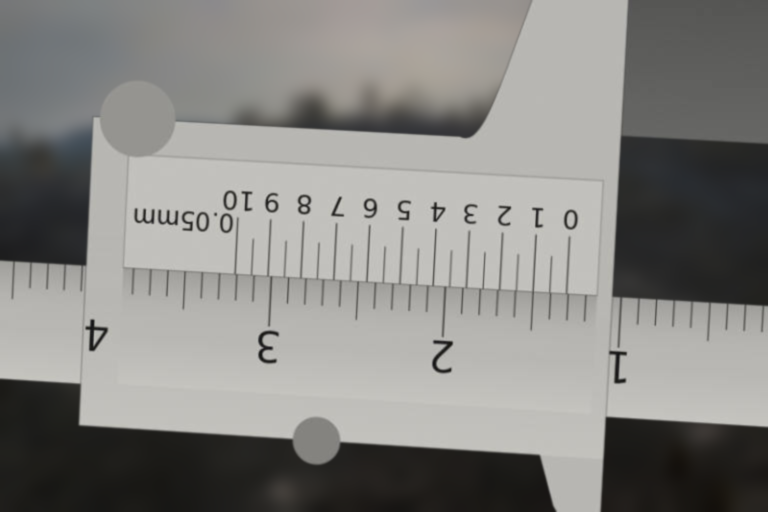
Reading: {"value": 13.1, "unit": "mm"}
